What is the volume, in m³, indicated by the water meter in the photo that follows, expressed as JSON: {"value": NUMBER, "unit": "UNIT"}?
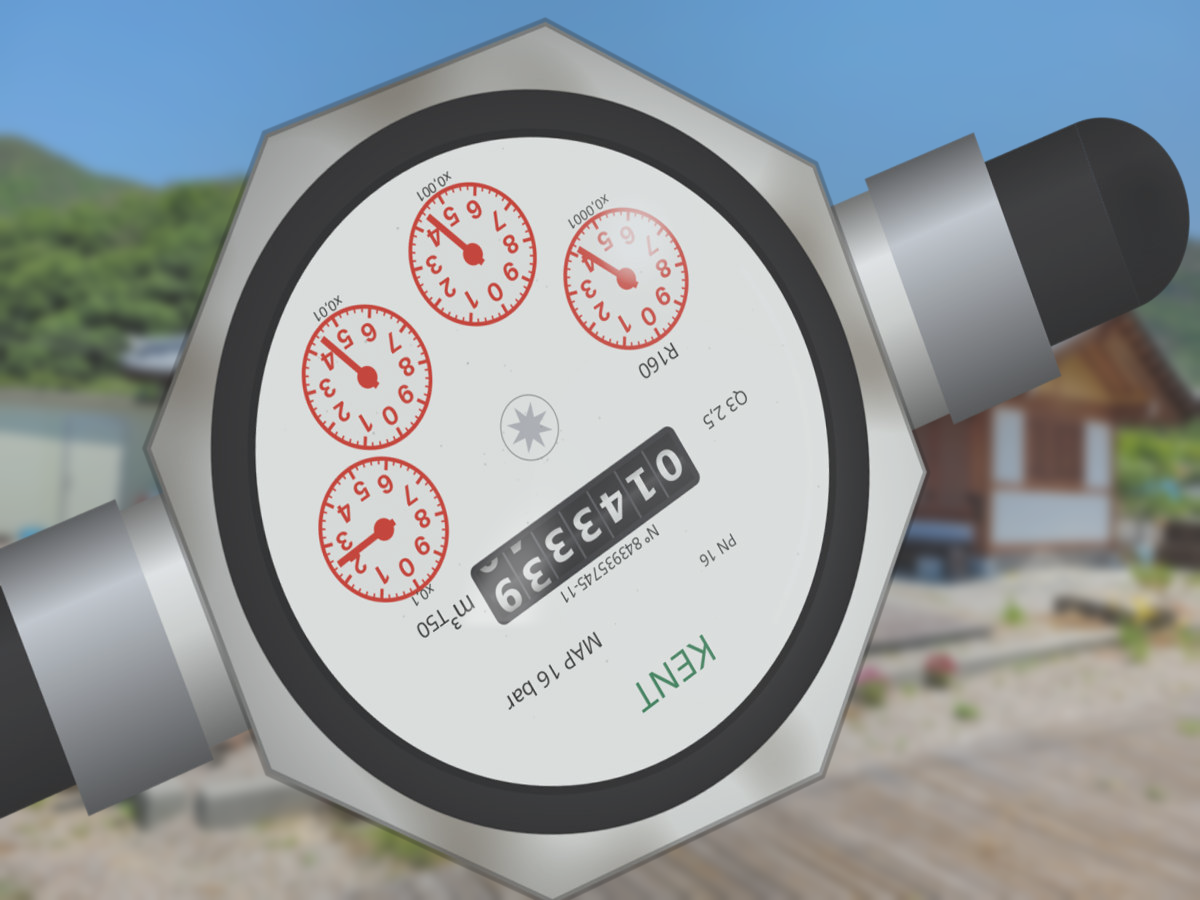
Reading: {"value": 143339.2444, "unit": "m³"}
